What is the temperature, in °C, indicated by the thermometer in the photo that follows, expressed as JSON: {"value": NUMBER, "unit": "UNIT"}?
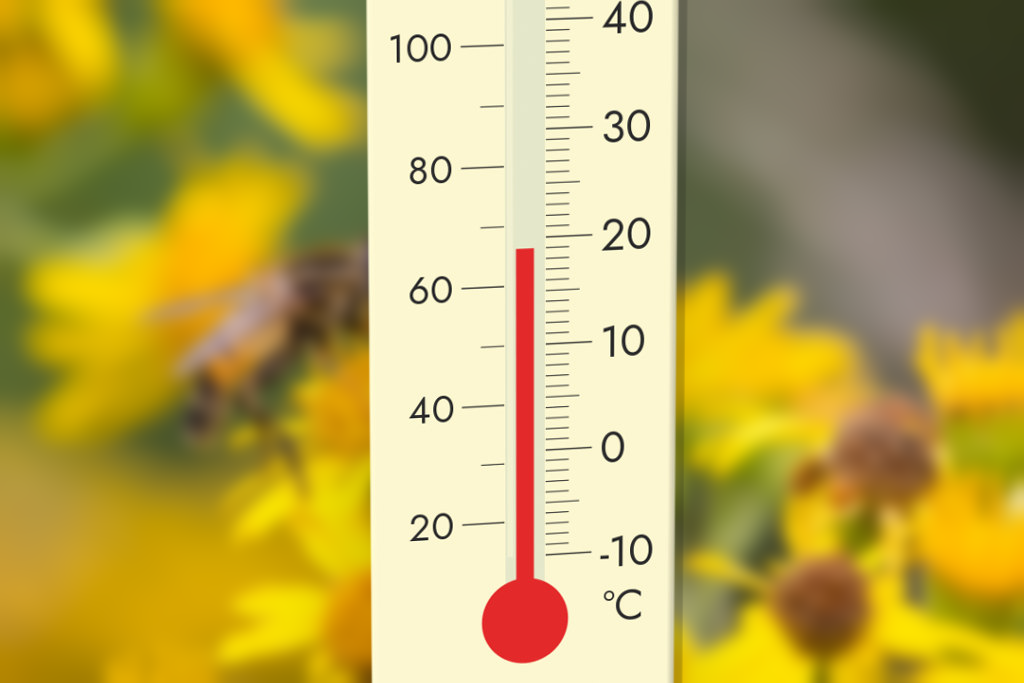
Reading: {"value": 19, "unit": "°C"}
